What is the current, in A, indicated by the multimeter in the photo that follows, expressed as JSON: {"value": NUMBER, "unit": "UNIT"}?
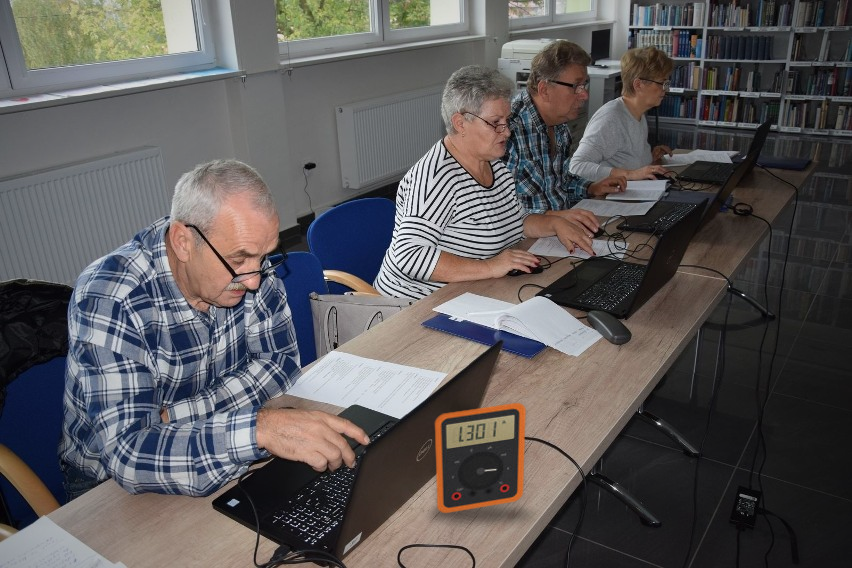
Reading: {"value": 1.301, "unit": "A"}
